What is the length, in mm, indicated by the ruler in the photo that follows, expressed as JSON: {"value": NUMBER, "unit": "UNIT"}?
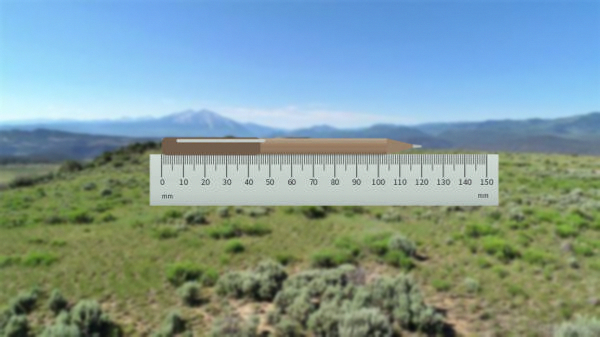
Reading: {"value": 120, "unit": "mm"}
